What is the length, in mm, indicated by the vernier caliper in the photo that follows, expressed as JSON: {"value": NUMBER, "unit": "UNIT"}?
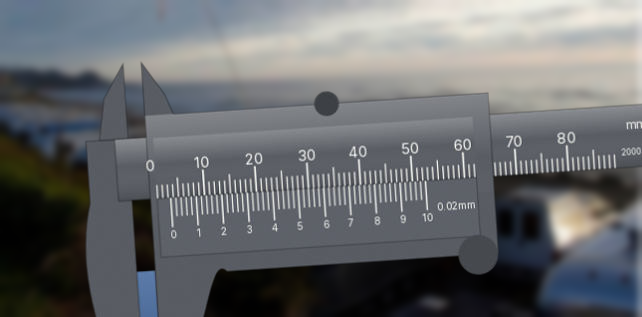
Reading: {"value": 3.5, "unit": "mm"}
